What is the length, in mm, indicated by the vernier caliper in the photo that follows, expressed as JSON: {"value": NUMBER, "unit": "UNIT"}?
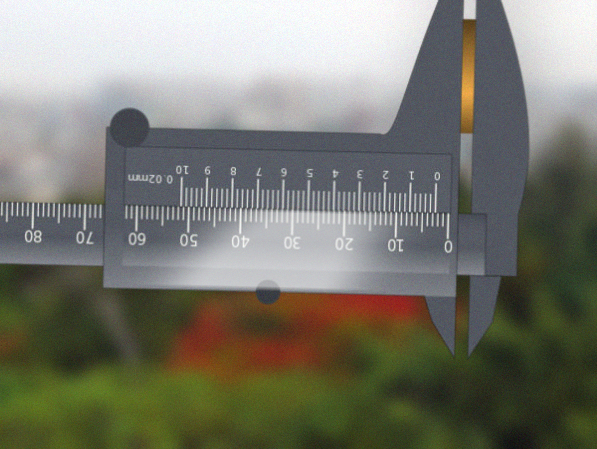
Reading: {"value": 2.5, "unit": "mm"}
